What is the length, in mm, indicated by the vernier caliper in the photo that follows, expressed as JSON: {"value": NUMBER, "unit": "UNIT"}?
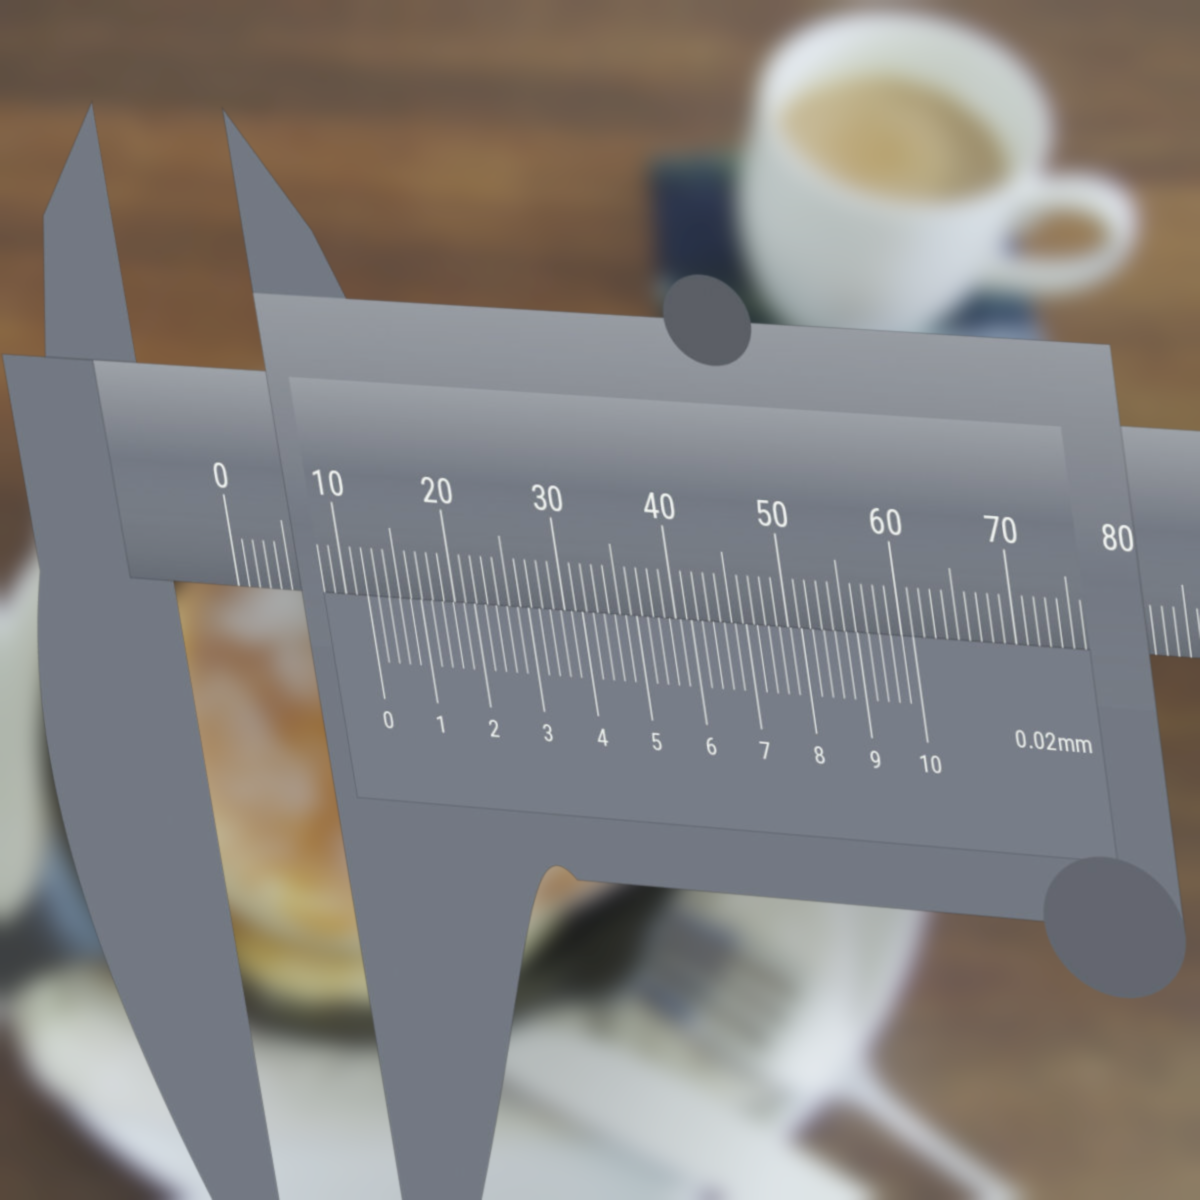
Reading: {"value": 12.0, "unit": "mm"}
